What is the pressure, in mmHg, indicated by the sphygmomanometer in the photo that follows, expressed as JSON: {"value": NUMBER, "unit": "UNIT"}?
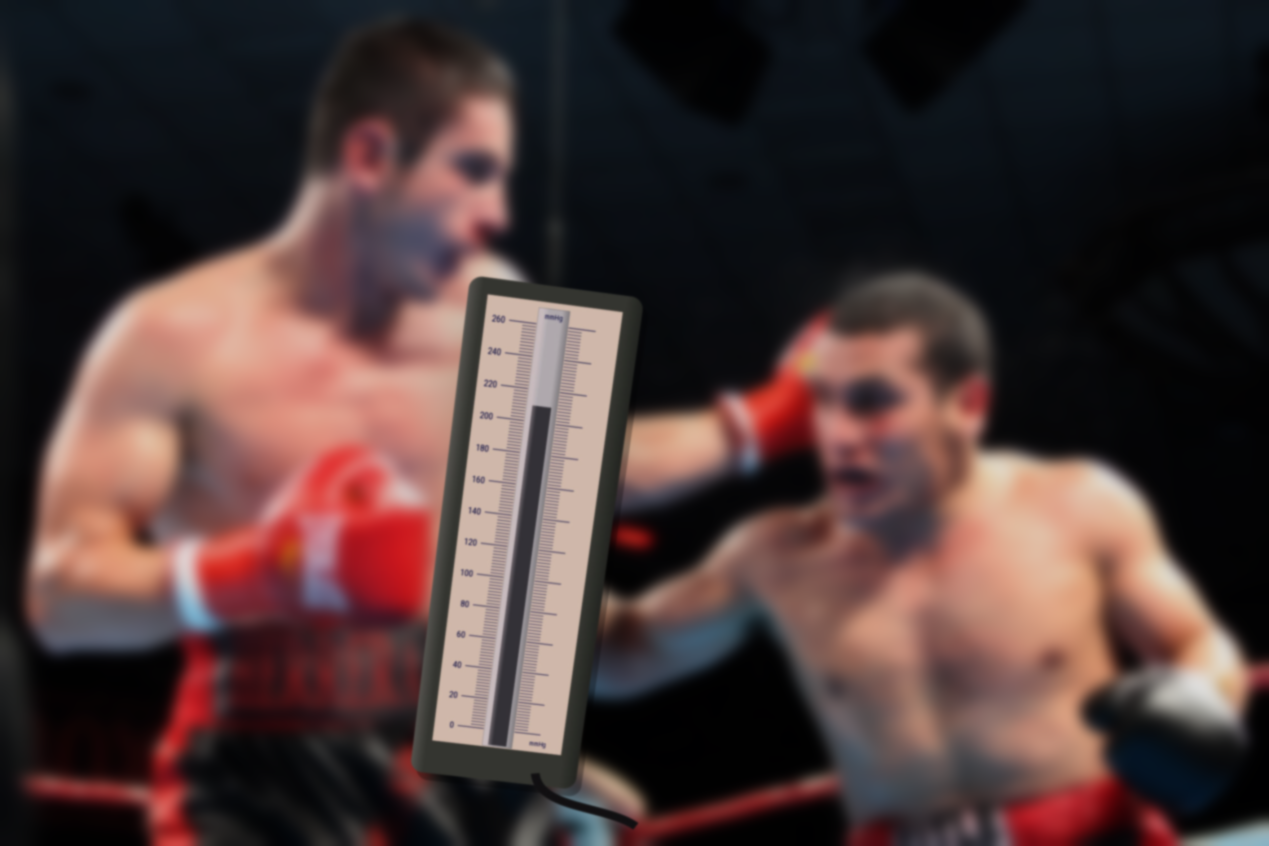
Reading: {"value": 210, "unit": "mmHg"}
